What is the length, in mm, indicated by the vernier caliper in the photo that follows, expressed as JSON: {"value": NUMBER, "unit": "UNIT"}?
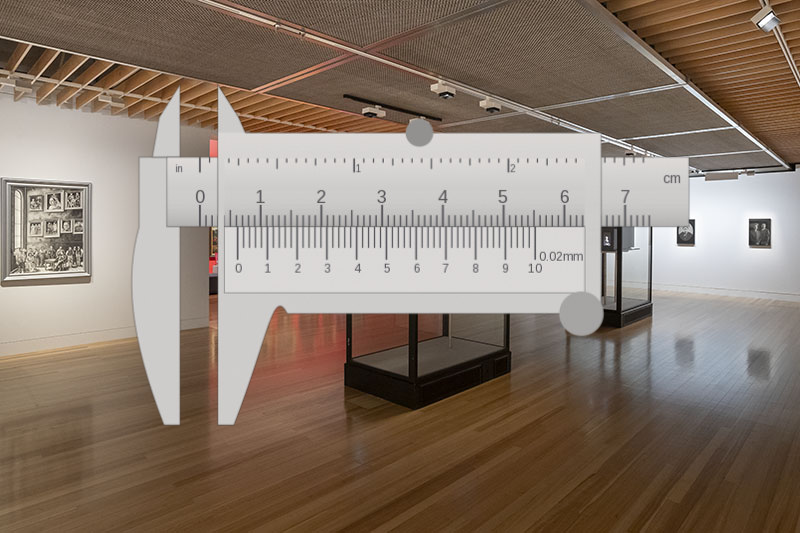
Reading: {"value": 6.2, "unit": "mm"}
